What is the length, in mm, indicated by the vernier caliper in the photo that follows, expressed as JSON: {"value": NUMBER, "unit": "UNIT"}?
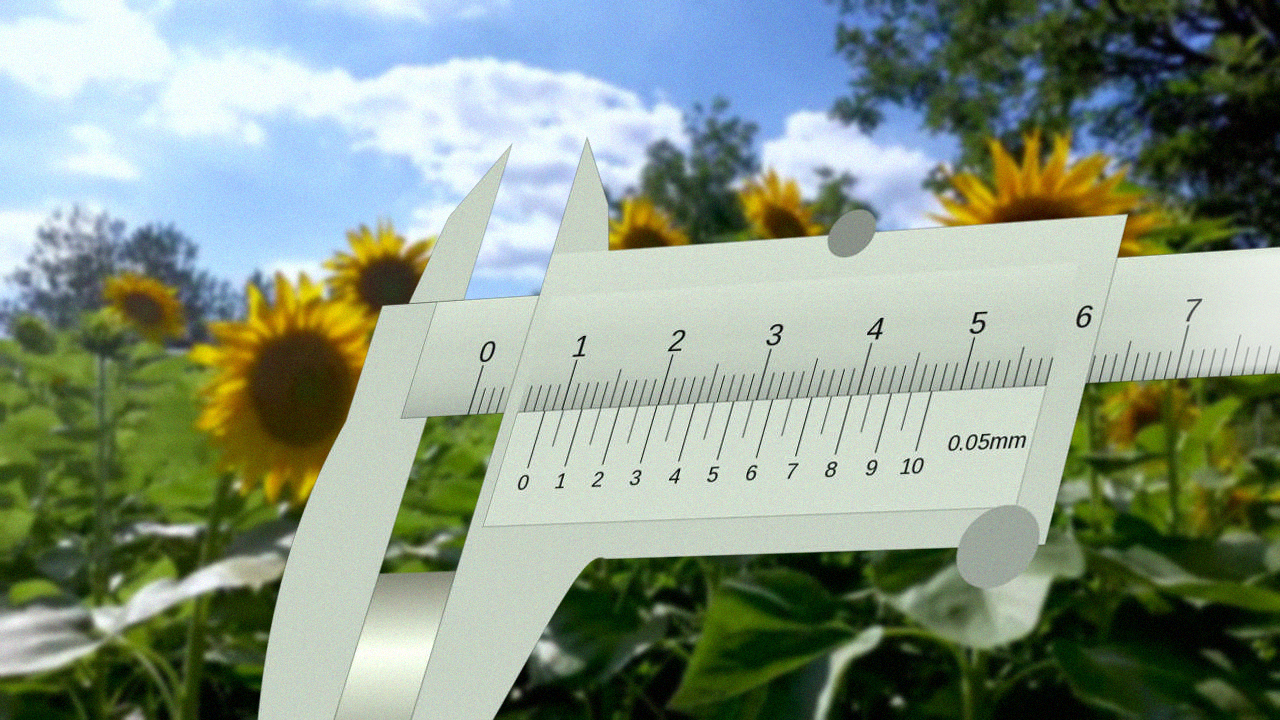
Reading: {"value": 8.2, "unit": "mm"}
